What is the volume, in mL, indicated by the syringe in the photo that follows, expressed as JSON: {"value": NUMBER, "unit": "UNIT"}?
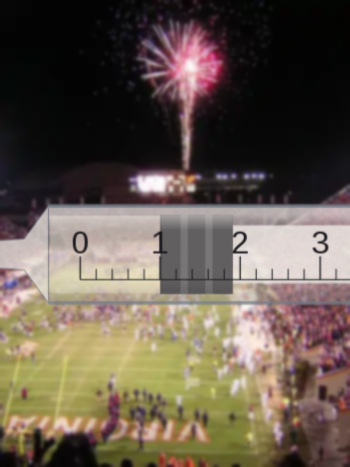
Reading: {"value": 1, "unit": "mL"}
